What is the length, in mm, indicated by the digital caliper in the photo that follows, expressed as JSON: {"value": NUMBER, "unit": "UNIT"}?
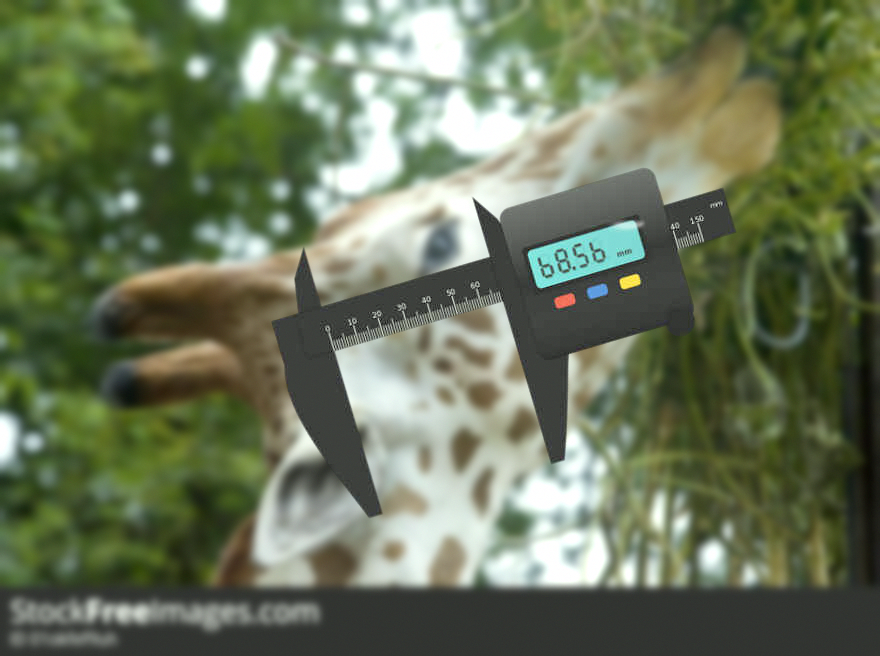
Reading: {"value": 68.56, "unit": "mm"}
